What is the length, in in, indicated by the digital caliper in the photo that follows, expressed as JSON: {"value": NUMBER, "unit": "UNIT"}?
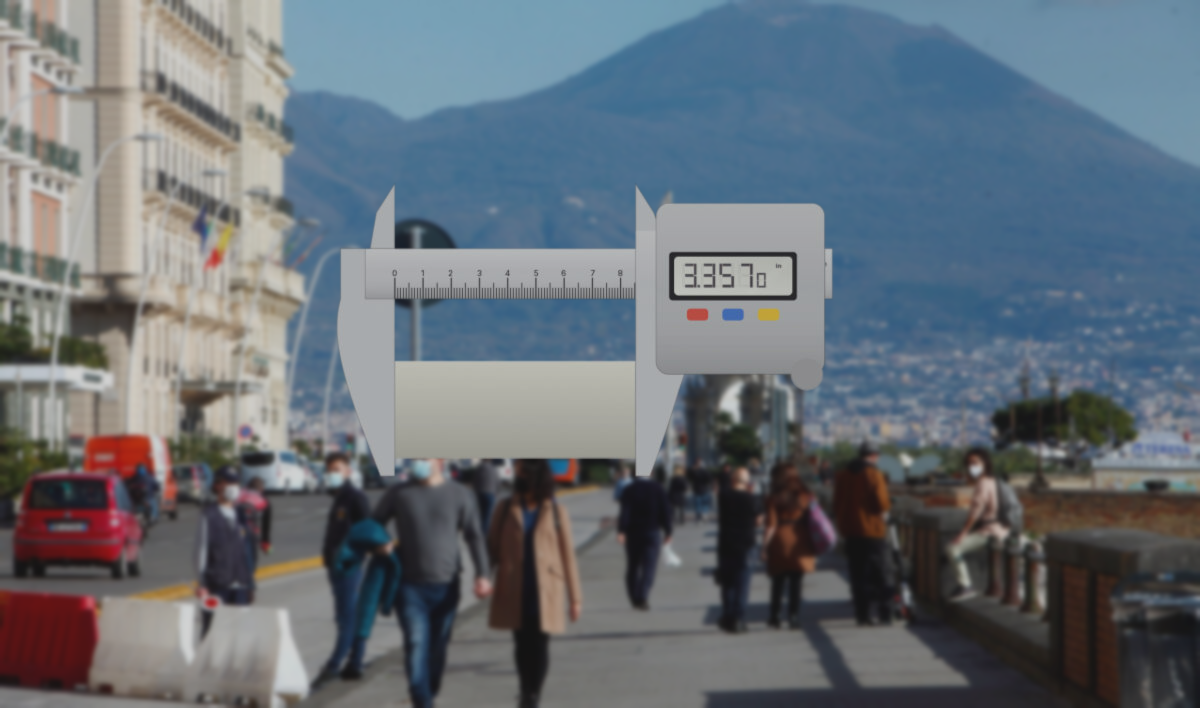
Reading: {"value": 3.3570, "unit": "in"}
